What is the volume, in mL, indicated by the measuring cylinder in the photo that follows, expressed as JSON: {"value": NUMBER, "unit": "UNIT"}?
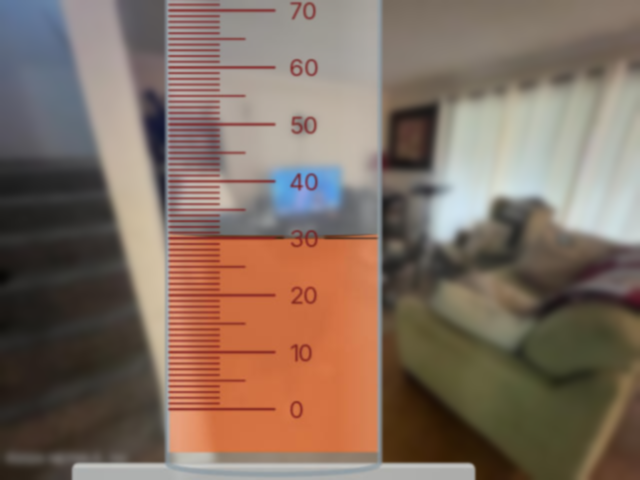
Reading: {"value": 30, "unit": "mL"}
